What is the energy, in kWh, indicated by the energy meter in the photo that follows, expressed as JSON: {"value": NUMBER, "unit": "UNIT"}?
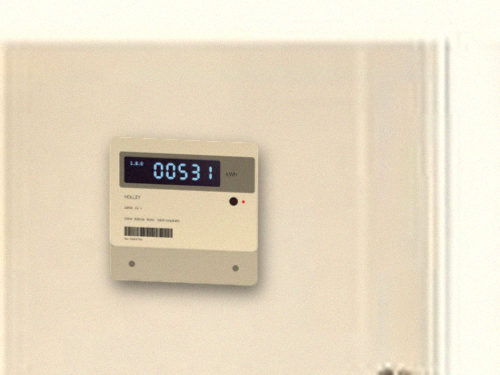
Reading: {"value": 531, "unit": "kWh"}
